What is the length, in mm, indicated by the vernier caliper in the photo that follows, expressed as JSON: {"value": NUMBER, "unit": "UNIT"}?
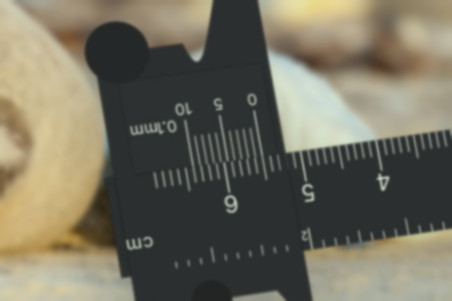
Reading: {"value": 55.0, "unit": "mm"}
